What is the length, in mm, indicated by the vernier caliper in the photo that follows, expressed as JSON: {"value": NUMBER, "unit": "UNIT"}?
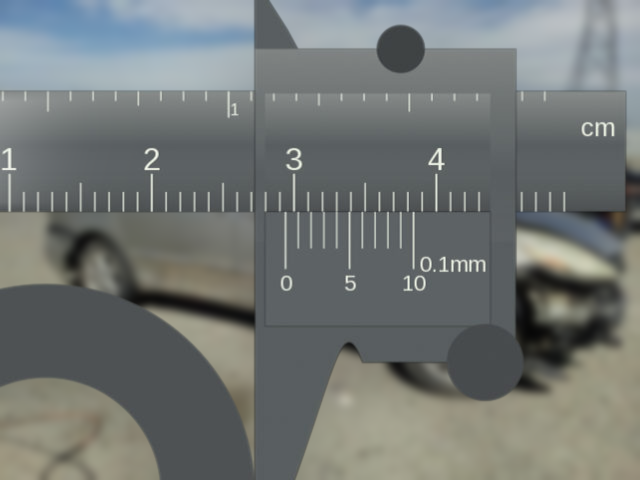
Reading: {"value": 29.4, "unit": "mm"}
